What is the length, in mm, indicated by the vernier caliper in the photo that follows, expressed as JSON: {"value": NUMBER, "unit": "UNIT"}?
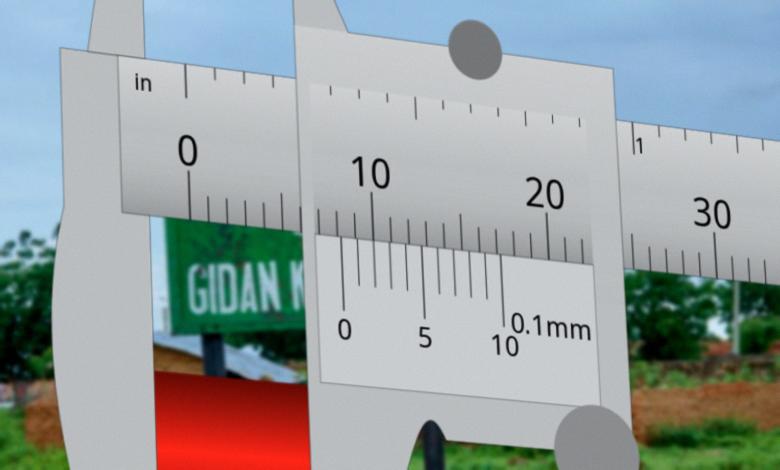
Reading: {"value": 8.2, "unit": "mm"}
